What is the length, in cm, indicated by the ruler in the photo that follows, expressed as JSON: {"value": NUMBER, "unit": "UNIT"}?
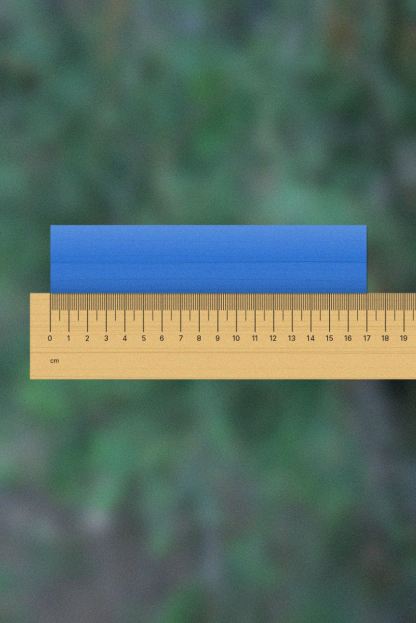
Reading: {"value": 17, "unit": "cm"}
